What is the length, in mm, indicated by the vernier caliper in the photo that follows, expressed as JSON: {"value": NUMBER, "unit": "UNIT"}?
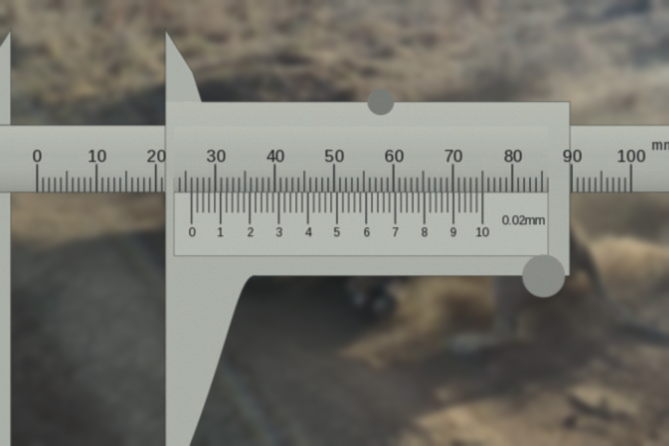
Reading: {"value": 26.0, "unit": "mm"}
